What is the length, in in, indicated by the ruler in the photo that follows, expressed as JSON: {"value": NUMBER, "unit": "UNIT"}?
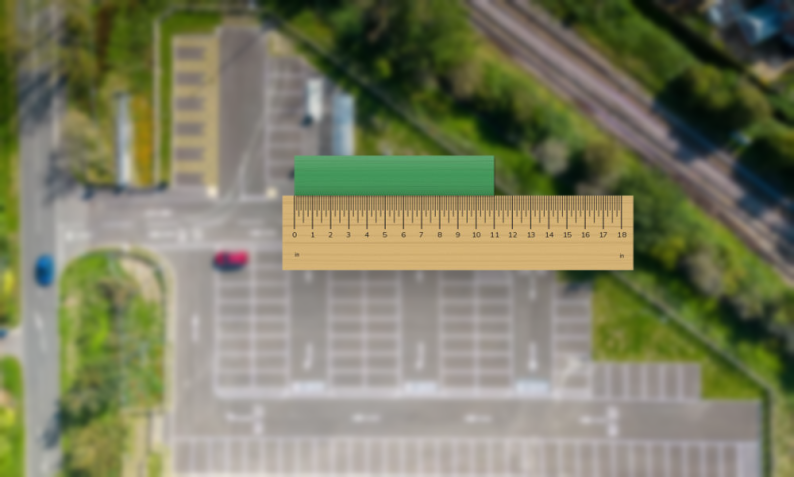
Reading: {"value": 11, "unit": "in"}
